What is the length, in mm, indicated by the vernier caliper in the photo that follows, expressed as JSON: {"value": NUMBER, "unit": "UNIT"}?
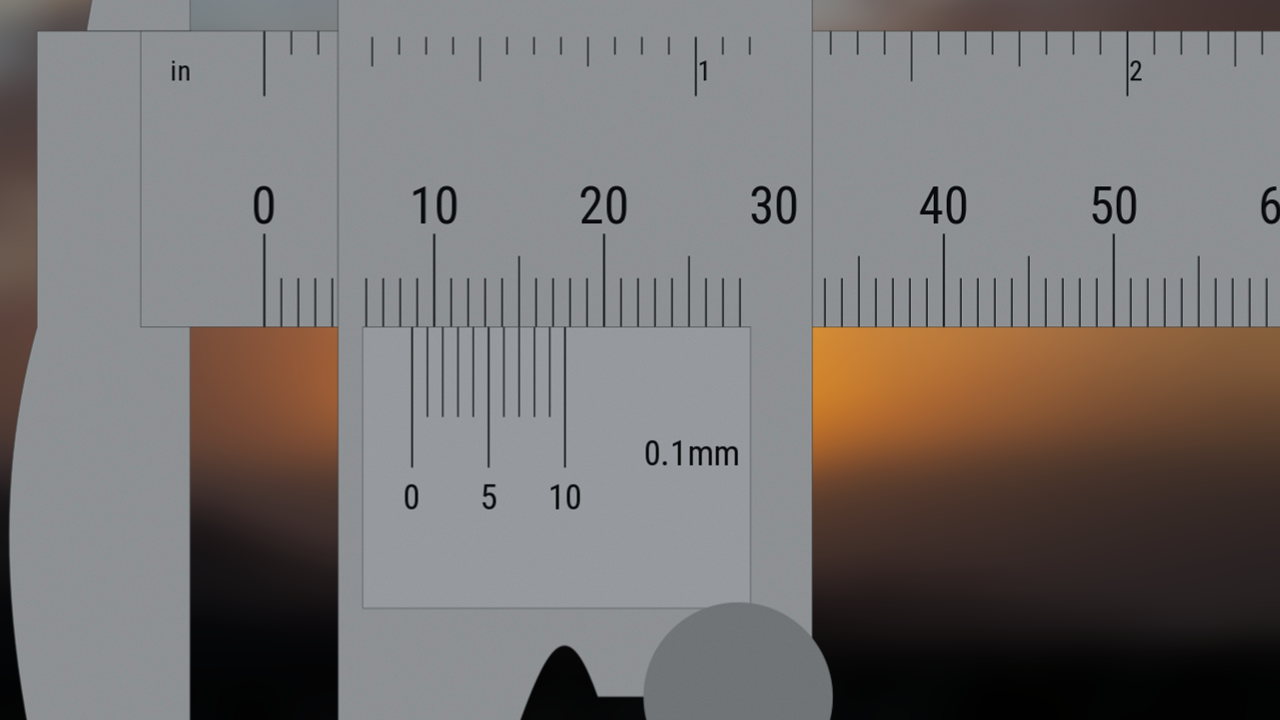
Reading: {"value": 8.7, "unit": "mm"}
